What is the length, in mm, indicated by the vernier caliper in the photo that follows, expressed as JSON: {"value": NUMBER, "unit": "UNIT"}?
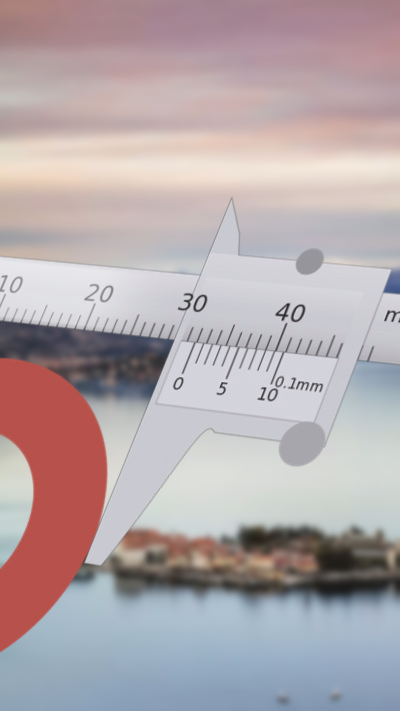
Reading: {"value": 31.8, "unit": "mm"}
